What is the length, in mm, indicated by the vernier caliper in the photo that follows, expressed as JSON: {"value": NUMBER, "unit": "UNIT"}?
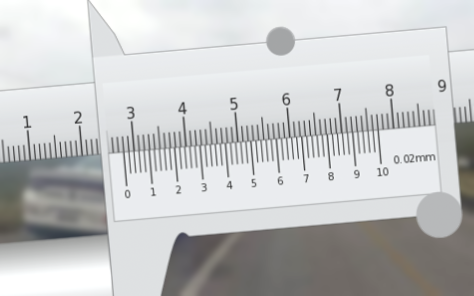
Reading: {"value": 28.0, "unit": "mm"}
